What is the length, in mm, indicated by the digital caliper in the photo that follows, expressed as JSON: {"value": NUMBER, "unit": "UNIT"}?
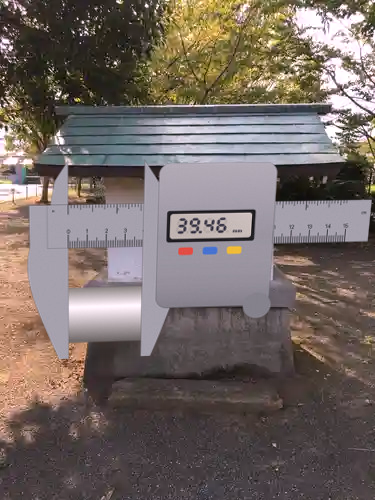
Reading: {"value": 39.46, "unit": "mm"}
